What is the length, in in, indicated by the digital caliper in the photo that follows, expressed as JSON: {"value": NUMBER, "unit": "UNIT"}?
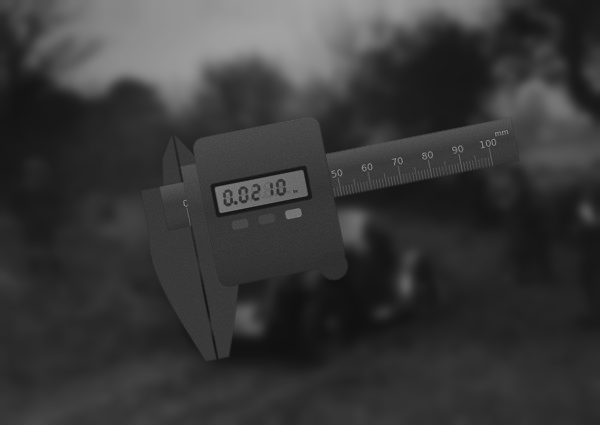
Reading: {"value": 0.0210, "unit": "in"}
